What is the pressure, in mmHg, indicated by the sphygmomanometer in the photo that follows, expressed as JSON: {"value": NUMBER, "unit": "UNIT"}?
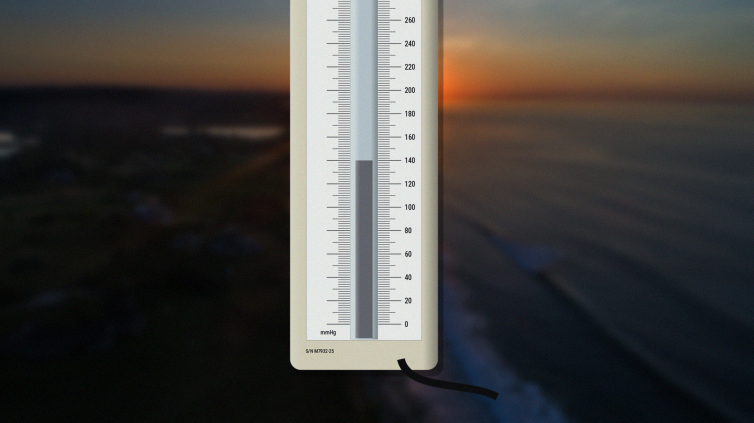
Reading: {"value": 140, "unit": "mmHg"}
